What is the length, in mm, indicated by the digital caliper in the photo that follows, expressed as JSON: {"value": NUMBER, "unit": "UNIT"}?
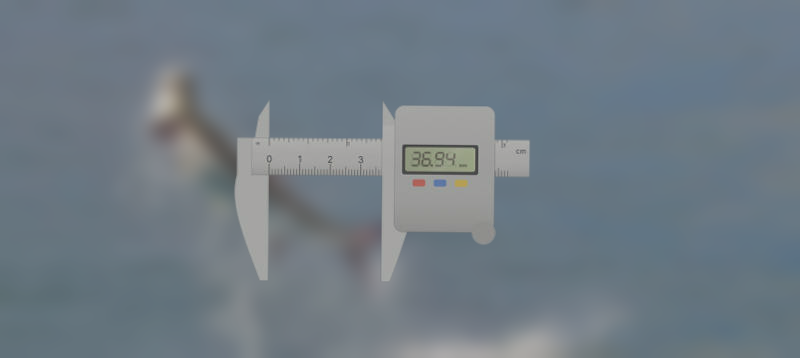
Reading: {"value": 36.94, "unit": "mm"}
